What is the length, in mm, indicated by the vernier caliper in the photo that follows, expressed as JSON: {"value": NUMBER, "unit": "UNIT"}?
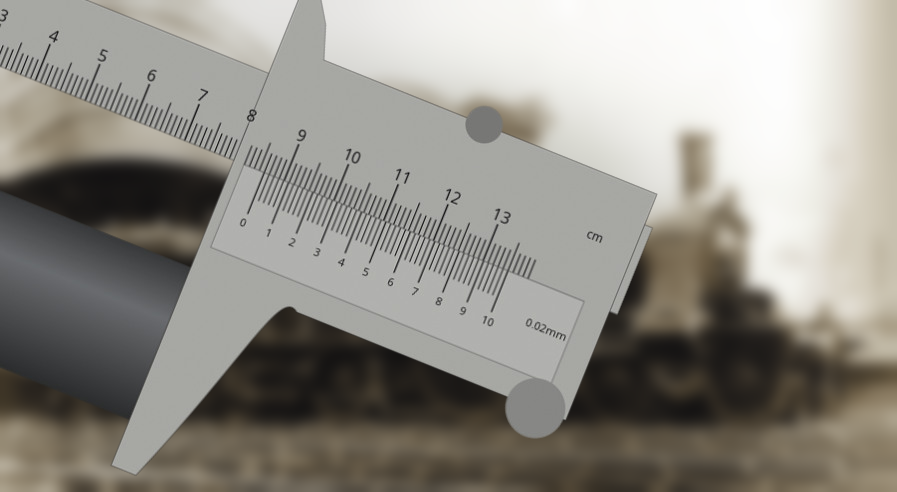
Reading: {"value": 86.0, "unit": "mm"}
